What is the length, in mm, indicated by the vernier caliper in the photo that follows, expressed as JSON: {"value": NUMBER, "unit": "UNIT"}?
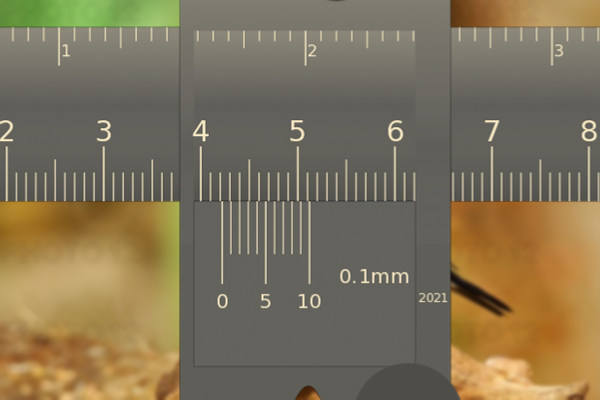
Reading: {"value": 42.2, "unit": "mm"}
